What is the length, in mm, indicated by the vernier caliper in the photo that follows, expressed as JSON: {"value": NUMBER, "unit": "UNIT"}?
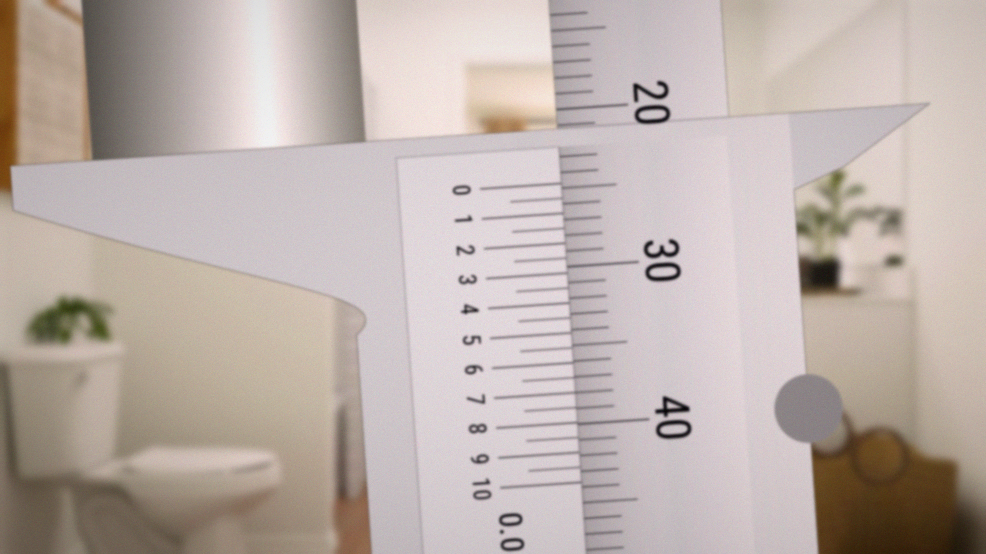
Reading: {"value": 24.7, "unit": "mm"}
